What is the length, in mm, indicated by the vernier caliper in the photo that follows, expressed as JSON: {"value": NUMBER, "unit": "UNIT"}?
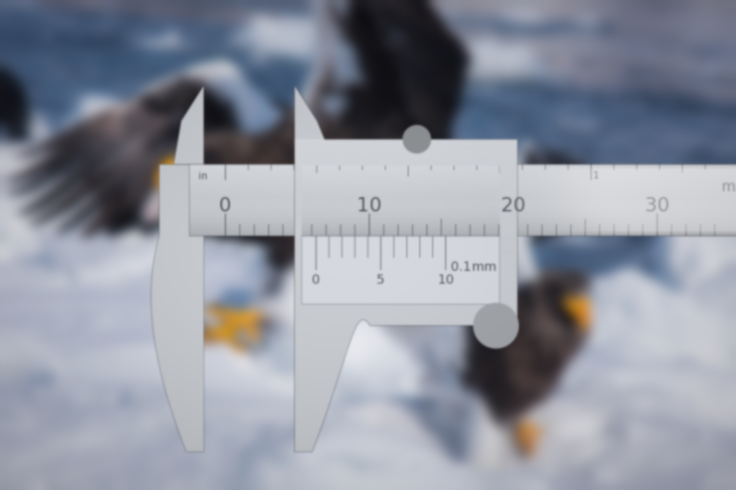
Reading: {"value": 6.3, "unit": "mm"}
